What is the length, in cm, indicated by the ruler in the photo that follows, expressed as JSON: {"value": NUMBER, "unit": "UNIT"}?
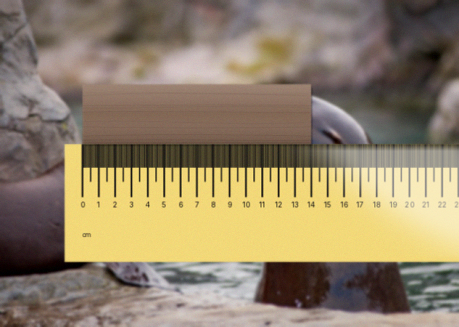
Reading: {"value": 14, "unit": "cm"}
